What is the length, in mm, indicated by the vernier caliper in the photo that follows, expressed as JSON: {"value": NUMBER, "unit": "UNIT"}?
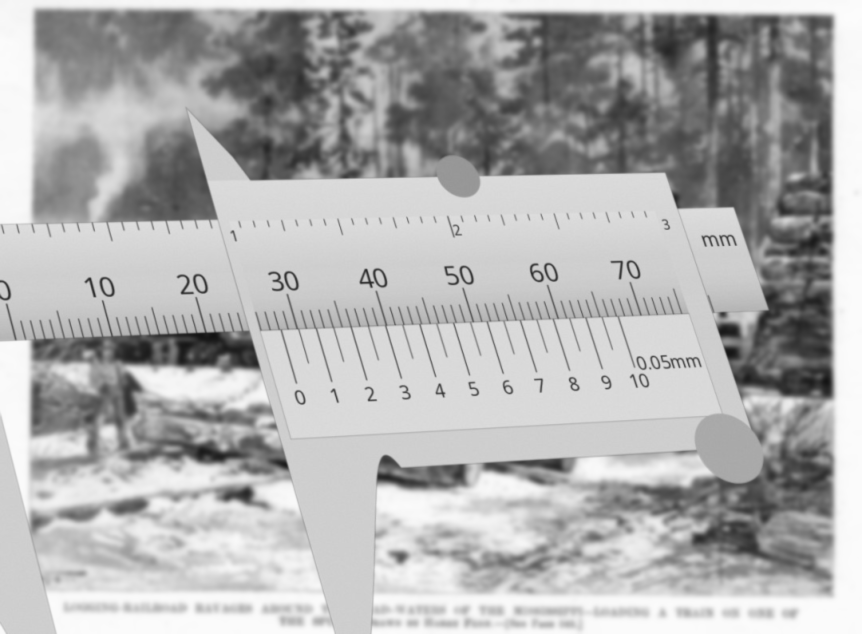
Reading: {"value": 28.2, "unit": "mm"}
